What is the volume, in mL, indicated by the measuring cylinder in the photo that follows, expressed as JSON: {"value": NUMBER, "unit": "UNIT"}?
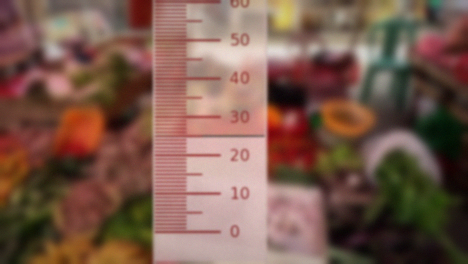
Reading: {"value": 25, "unit": "mL"}
